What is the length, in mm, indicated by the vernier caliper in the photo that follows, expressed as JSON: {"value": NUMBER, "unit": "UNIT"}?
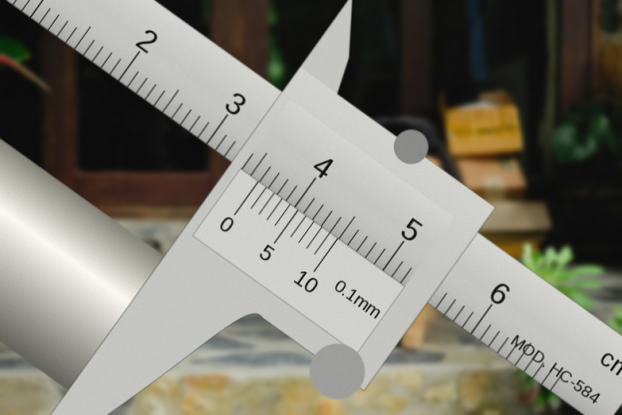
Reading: {"value": 35.9, "unit": "mm"}
